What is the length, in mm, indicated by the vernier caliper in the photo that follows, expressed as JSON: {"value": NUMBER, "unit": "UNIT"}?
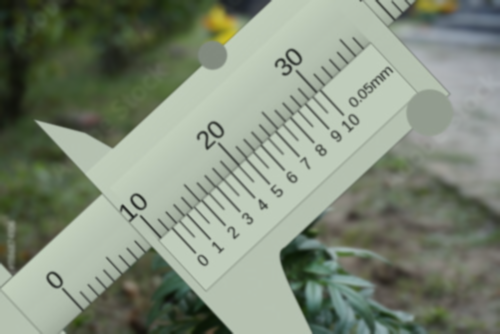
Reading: {"value": 11.4, "unit": "mm"}
